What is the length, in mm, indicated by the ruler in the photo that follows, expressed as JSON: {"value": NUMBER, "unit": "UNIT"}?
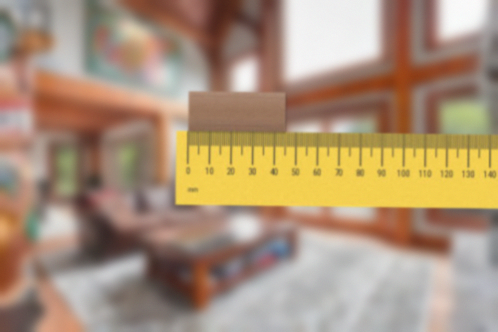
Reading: {"value": 45, "unit": "mm"}
